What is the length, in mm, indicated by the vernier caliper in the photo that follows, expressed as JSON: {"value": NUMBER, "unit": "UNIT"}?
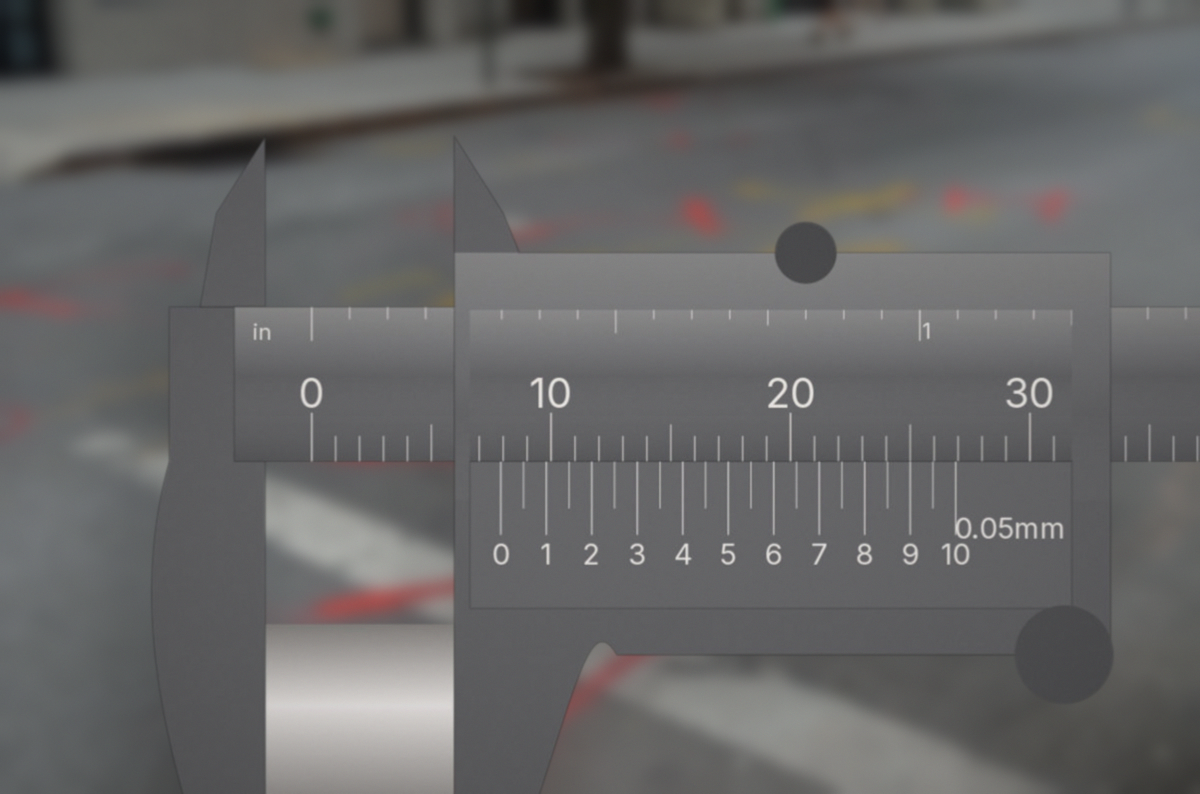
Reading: {"value": 7.9, "unit": "mm"}
